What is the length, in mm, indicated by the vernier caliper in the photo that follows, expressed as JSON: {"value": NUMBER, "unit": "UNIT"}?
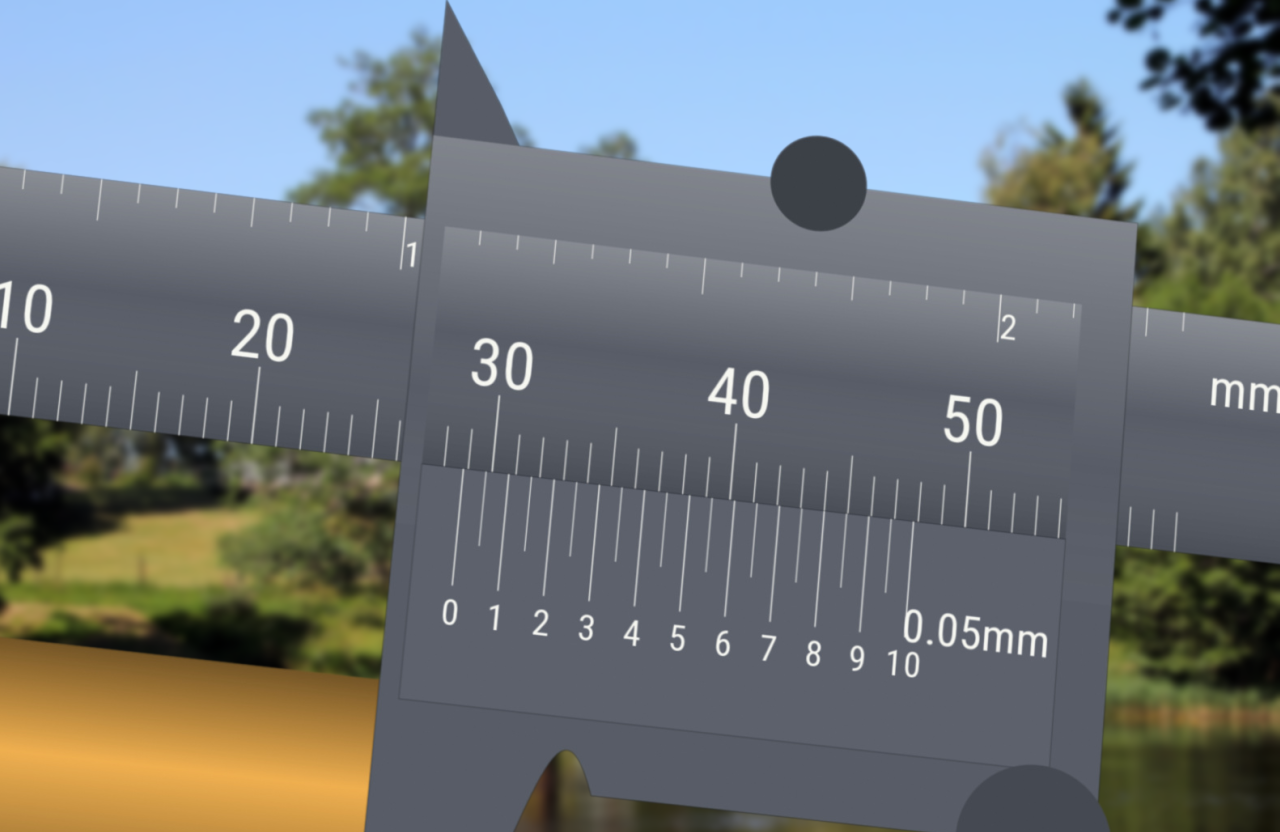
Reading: {"value": 28.8, "unit": "mm"}
